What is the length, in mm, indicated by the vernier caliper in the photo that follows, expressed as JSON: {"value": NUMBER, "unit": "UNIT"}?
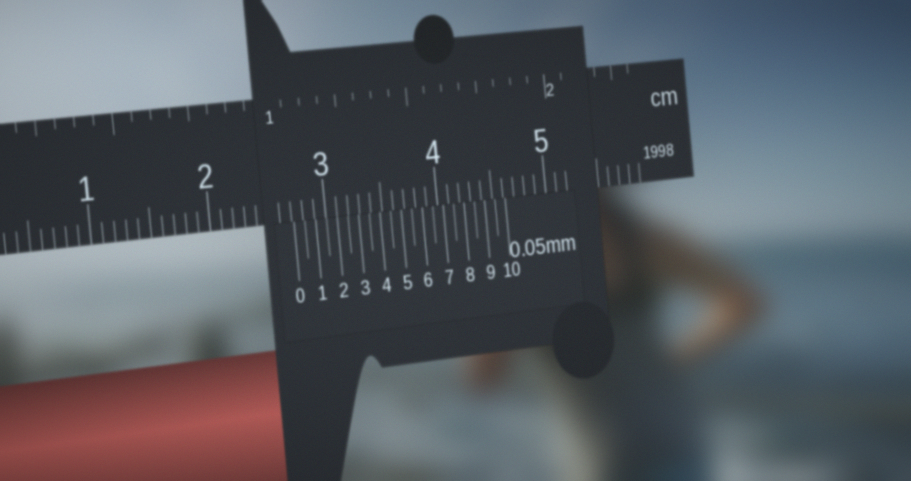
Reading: {"value": 27.2, "unit": "mm"}
